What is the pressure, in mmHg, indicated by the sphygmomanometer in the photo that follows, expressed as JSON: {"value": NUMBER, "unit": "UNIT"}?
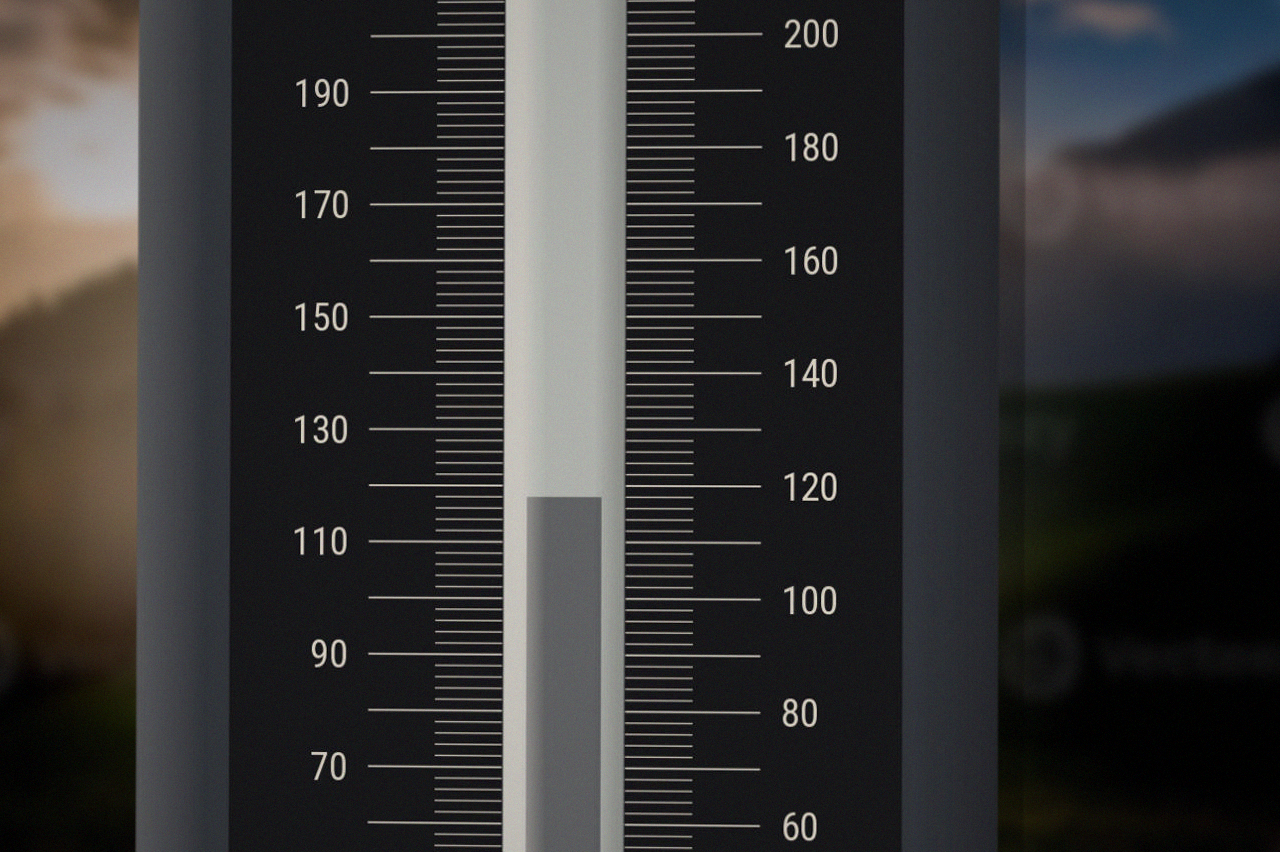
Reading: {"value": 118, "unit": "mmHg"}
